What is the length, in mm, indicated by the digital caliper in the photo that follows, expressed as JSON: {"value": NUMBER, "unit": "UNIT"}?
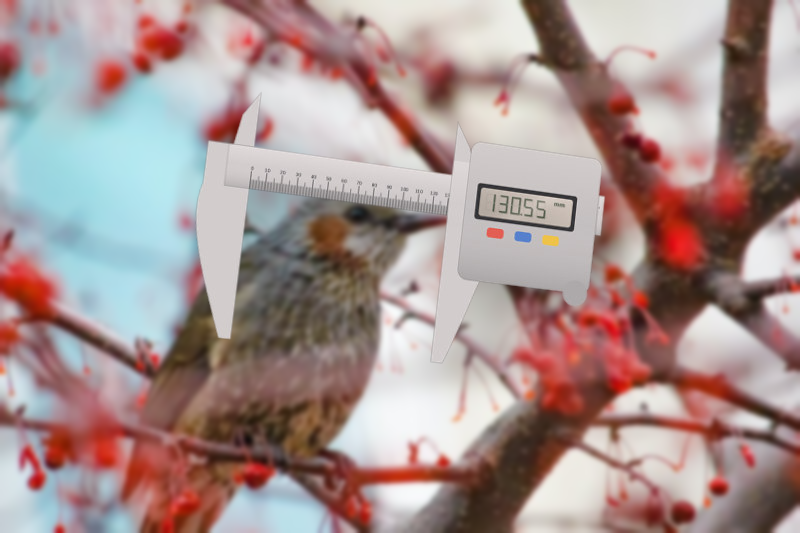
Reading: {"value": 130.55, "unit": "mm"}
